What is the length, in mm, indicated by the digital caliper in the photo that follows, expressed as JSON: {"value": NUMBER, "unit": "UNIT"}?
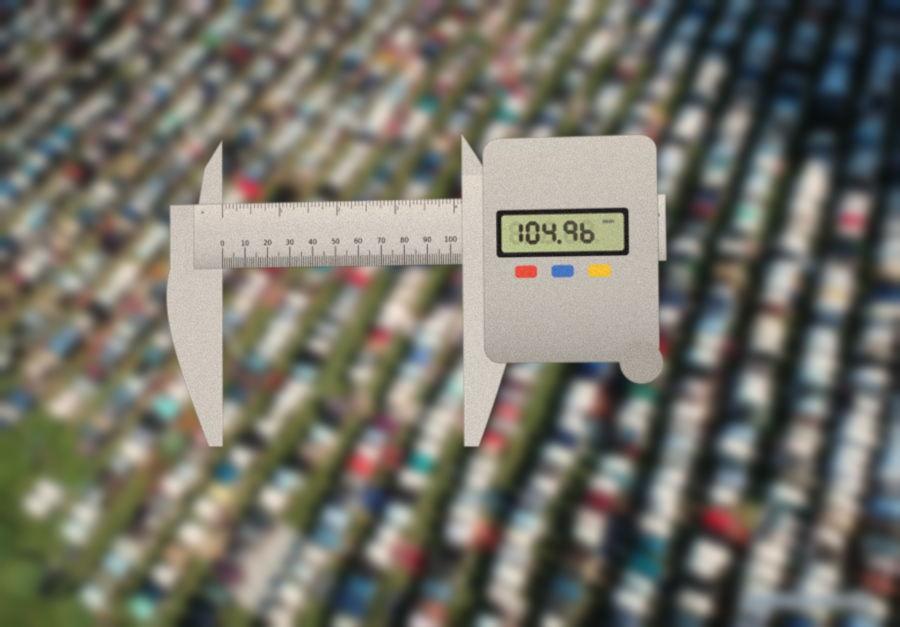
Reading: {"value": 104.96, "unit": "mm"}
